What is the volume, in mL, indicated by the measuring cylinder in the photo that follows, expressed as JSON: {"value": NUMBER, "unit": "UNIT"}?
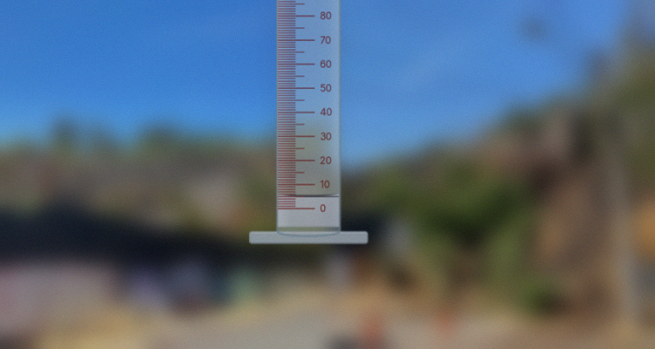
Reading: {"value": 5, "unit": "mL"}
